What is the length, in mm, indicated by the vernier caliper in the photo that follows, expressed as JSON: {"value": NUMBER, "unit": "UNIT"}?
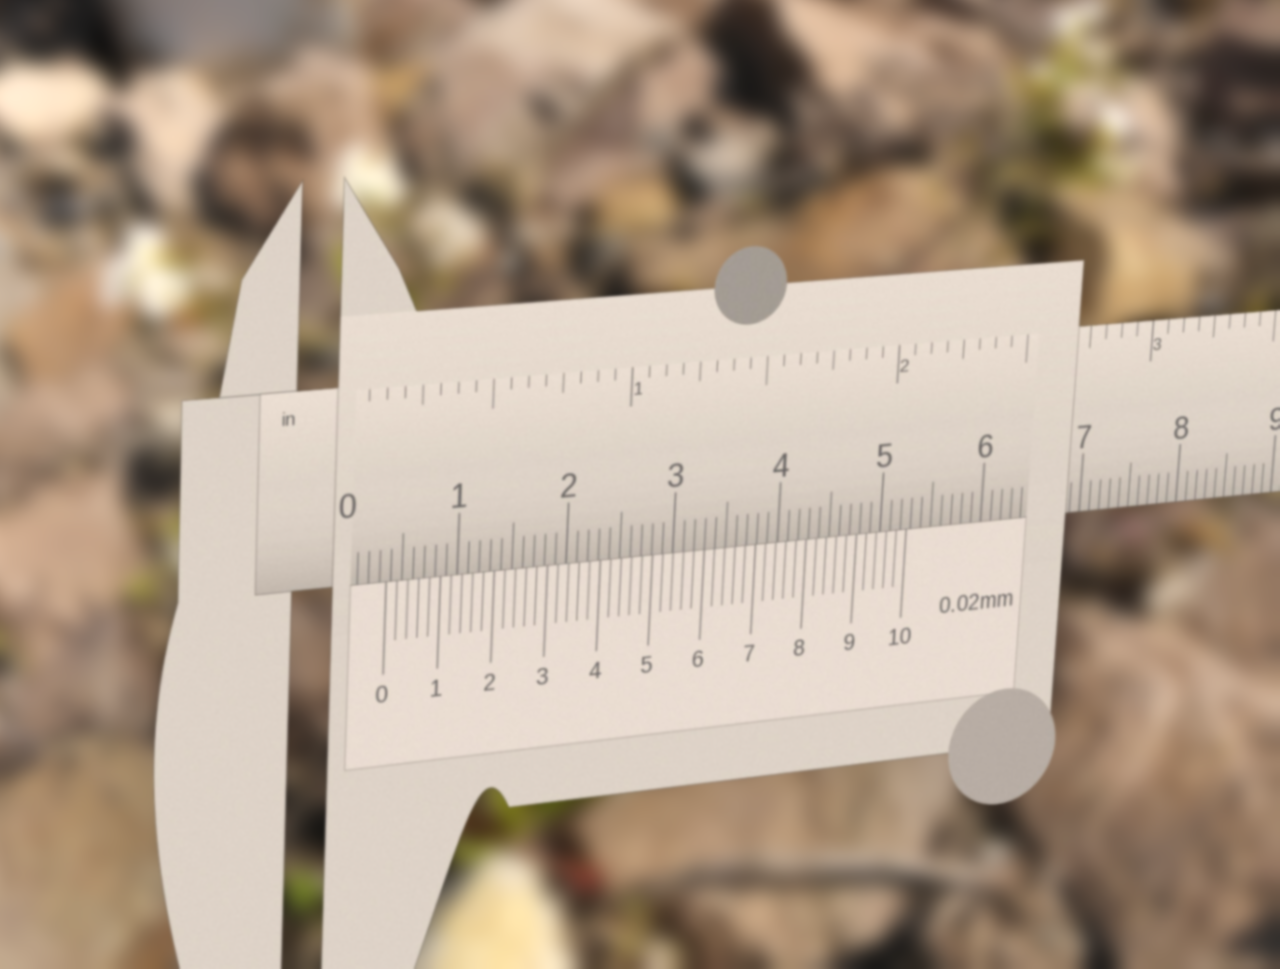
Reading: {"value": 3.6, "unit": "mm"}
